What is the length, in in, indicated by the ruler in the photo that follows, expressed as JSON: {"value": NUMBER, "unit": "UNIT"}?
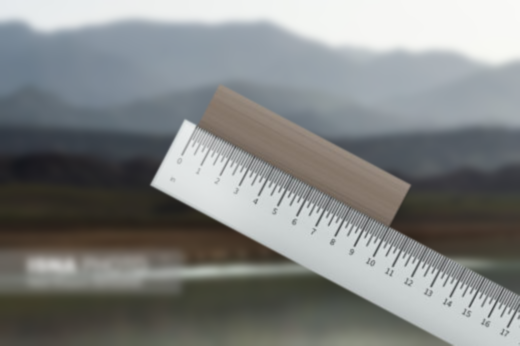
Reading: {"value": 10, "unit": "in"}
